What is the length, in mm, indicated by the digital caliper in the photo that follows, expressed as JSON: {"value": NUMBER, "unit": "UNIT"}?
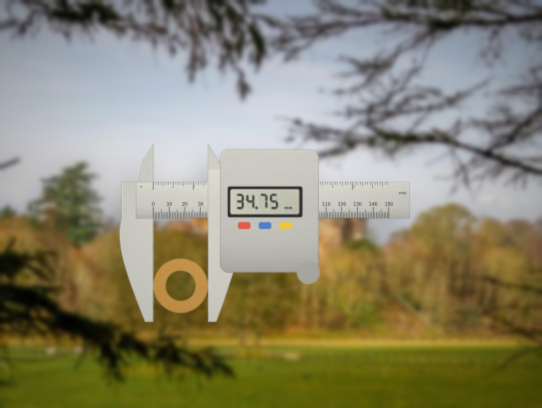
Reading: {"value": 34.75, "unit": "mm"}
